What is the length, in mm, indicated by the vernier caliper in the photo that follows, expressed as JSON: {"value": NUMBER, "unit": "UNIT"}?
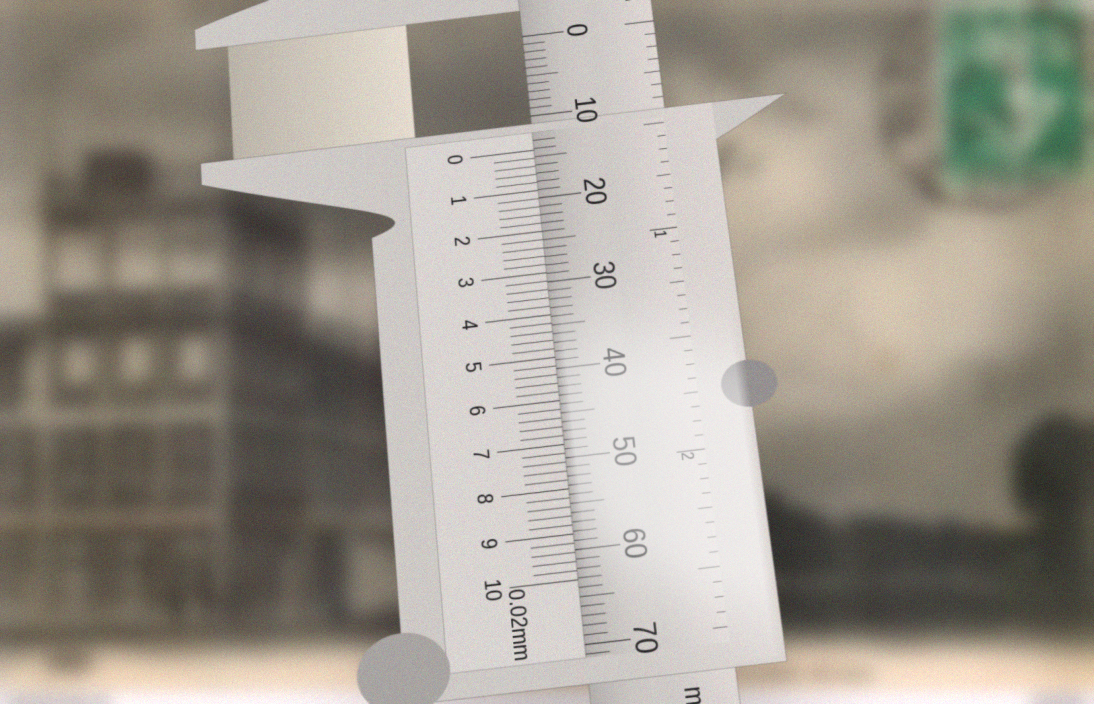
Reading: {"value": 14.2, "unit": "mm"}
